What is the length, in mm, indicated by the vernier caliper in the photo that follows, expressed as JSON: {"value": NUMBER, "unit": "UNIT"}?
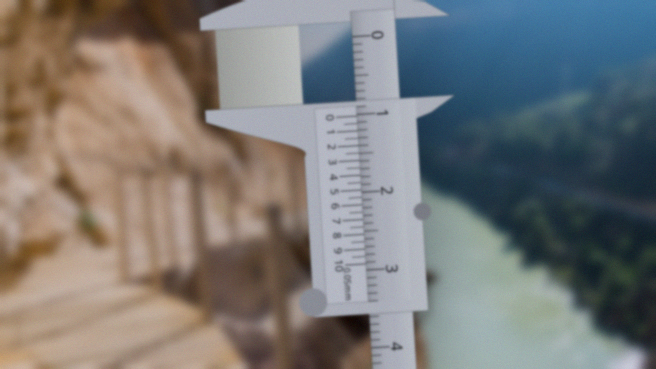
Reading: {"value": 10.2, "unit": "mm"}
